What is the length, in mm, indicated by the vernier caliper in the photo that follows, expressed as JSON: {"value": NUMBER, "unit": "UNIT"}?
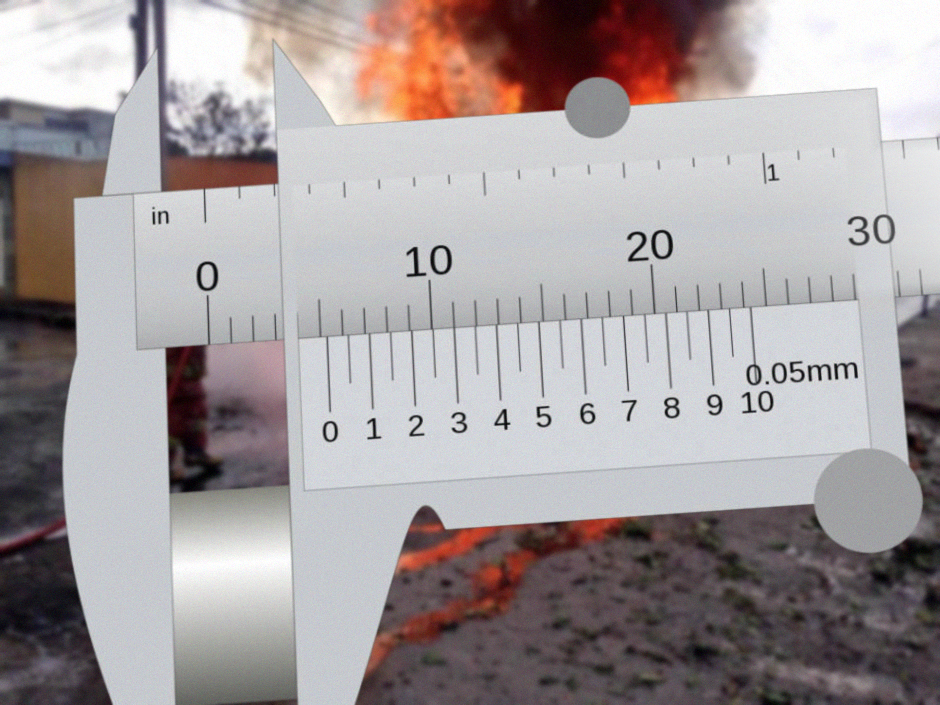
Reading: {"value": 5.3, "unit": "mm"}
